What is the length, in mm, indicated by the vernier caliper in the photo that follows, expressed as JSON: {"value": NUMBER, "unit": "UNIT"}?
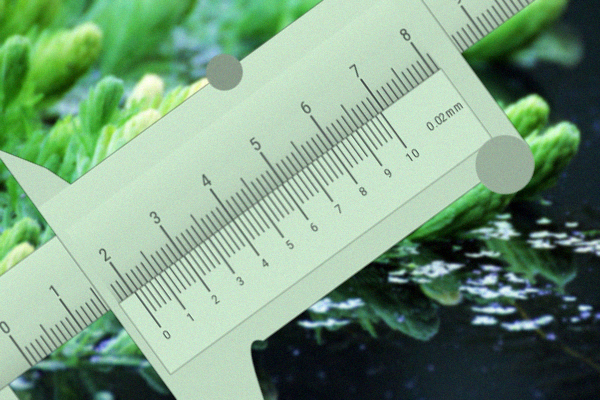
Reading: {"value": 20.4, "unit": "mm"}
